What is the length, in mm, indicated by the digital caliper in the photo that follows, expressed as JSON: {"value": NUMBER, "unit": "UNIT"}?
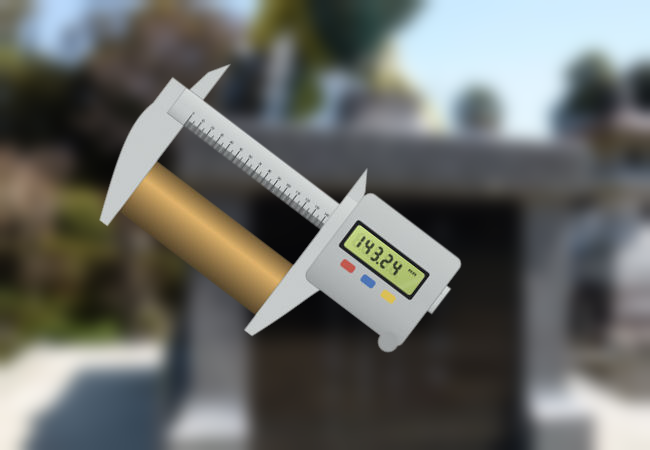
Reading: {"value": 143.24, "unit": "mm"}
